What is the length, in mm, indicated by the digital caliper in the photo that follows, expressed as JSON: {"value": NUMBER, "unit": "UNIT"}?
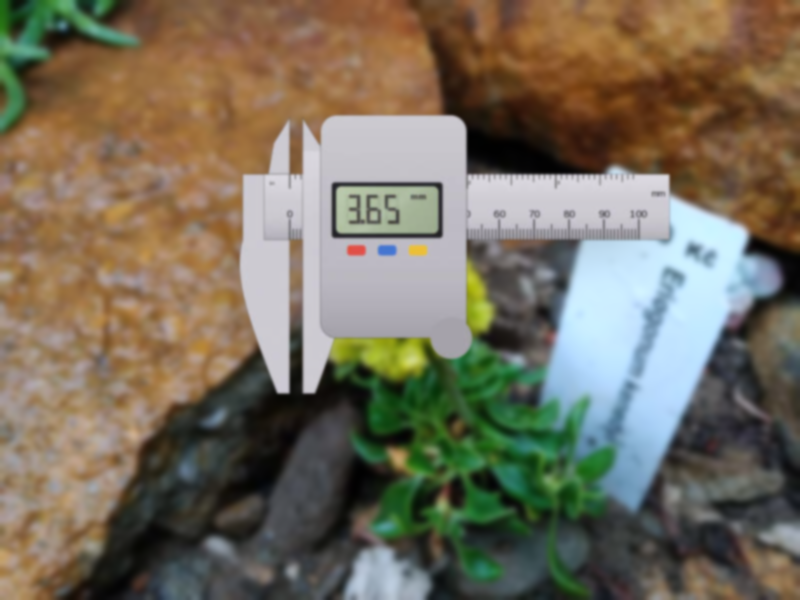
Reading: {"value": 3.65, "unit": "mm"}
